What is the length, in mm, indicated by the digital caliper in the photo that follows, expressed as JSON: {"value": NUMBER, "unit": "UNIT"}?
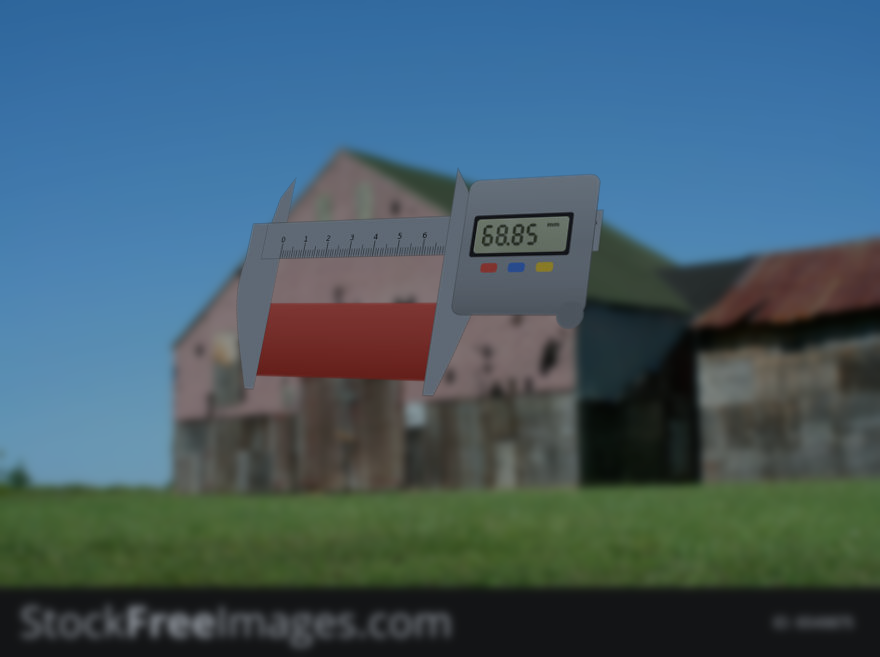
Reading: {"value": 68.85, "unit": "mm"}
